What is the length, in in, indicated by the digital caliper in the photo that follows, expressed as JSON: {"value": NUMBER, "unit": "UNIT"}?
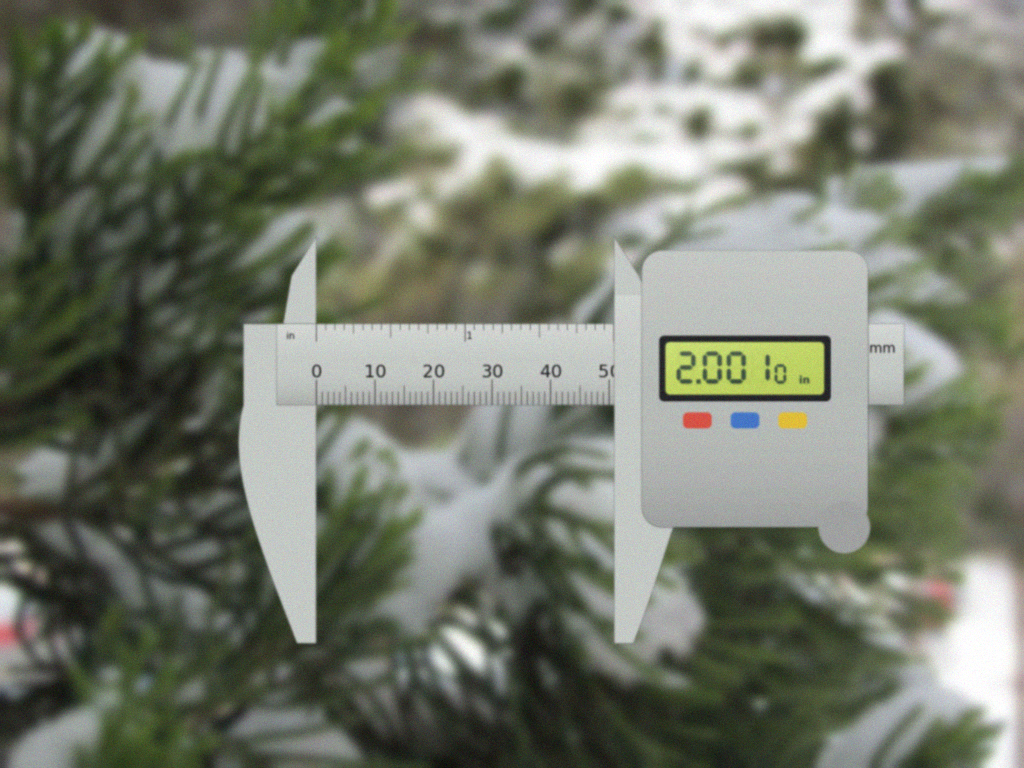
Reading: {"value": 2.0010, "unit": "in"}
